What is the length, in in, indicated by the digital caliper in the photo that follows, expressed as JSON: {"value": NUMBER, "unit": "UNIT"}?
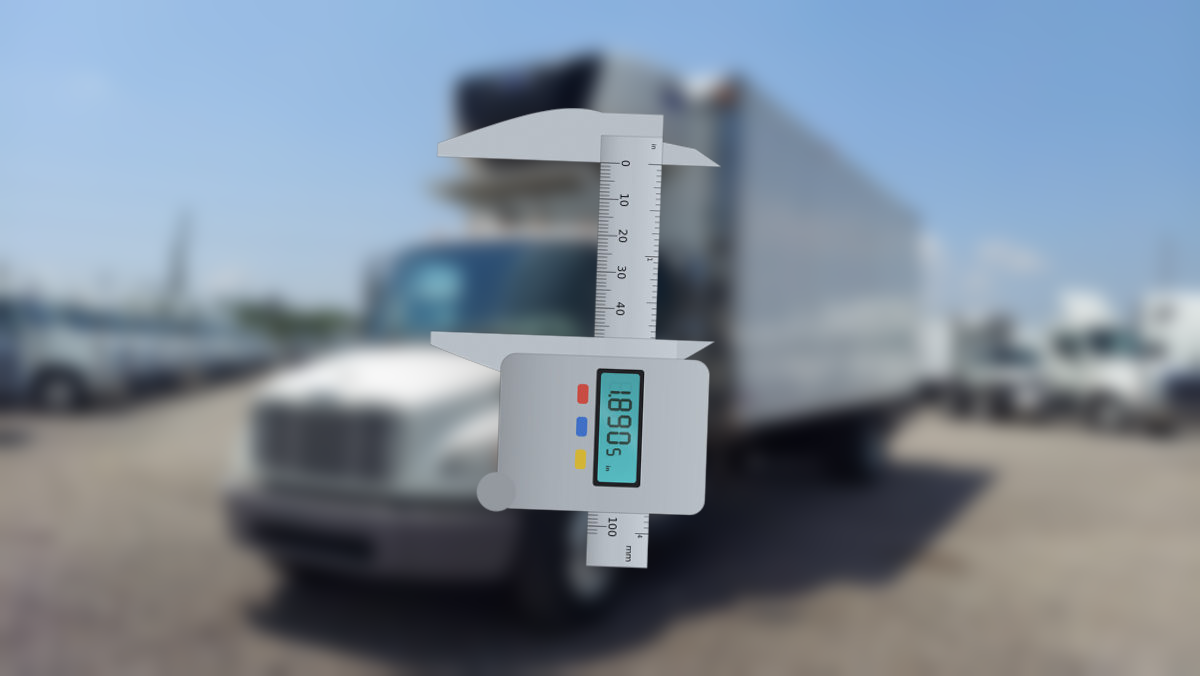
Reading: {"value": 1.8905, "unit": "in"}
